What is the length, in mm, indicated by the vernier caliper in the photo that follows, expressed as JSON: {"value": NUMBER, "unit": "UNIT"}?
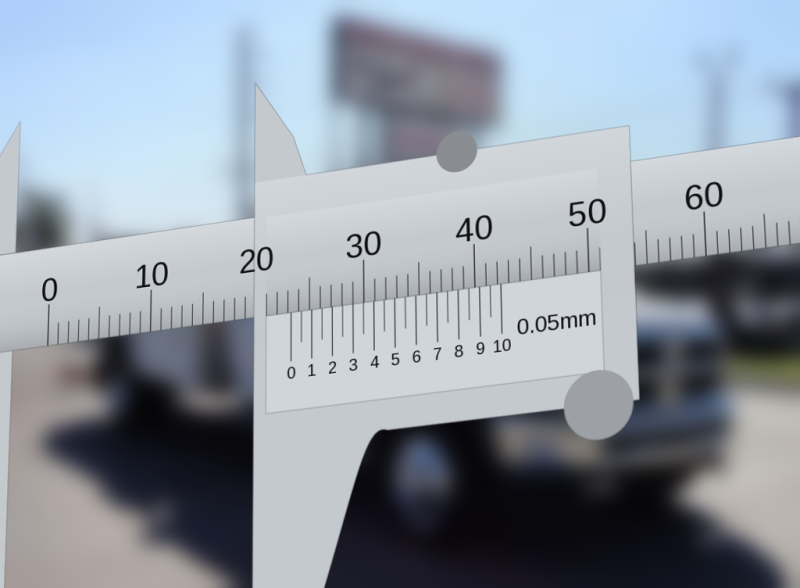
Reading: {"value": 23.3, "unit": "mm"}
